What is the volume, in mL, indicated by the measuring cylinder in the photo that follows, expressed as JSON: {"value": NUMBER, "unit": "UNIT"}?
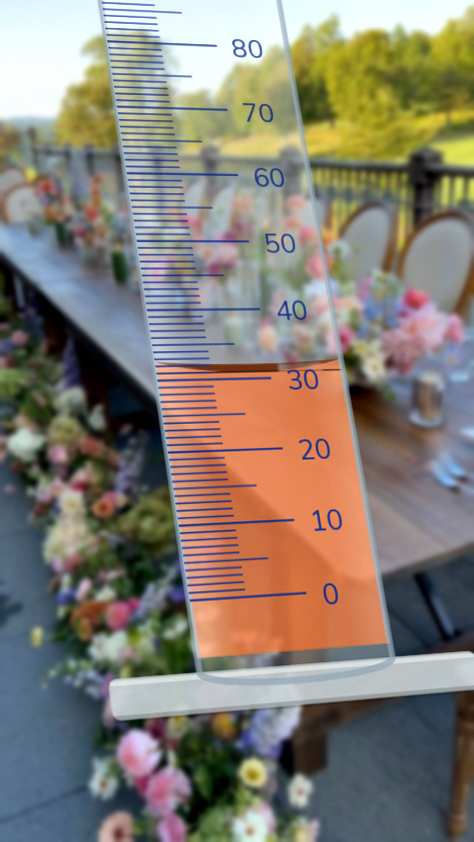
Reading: {"value": 31, "unit": "mL"}
